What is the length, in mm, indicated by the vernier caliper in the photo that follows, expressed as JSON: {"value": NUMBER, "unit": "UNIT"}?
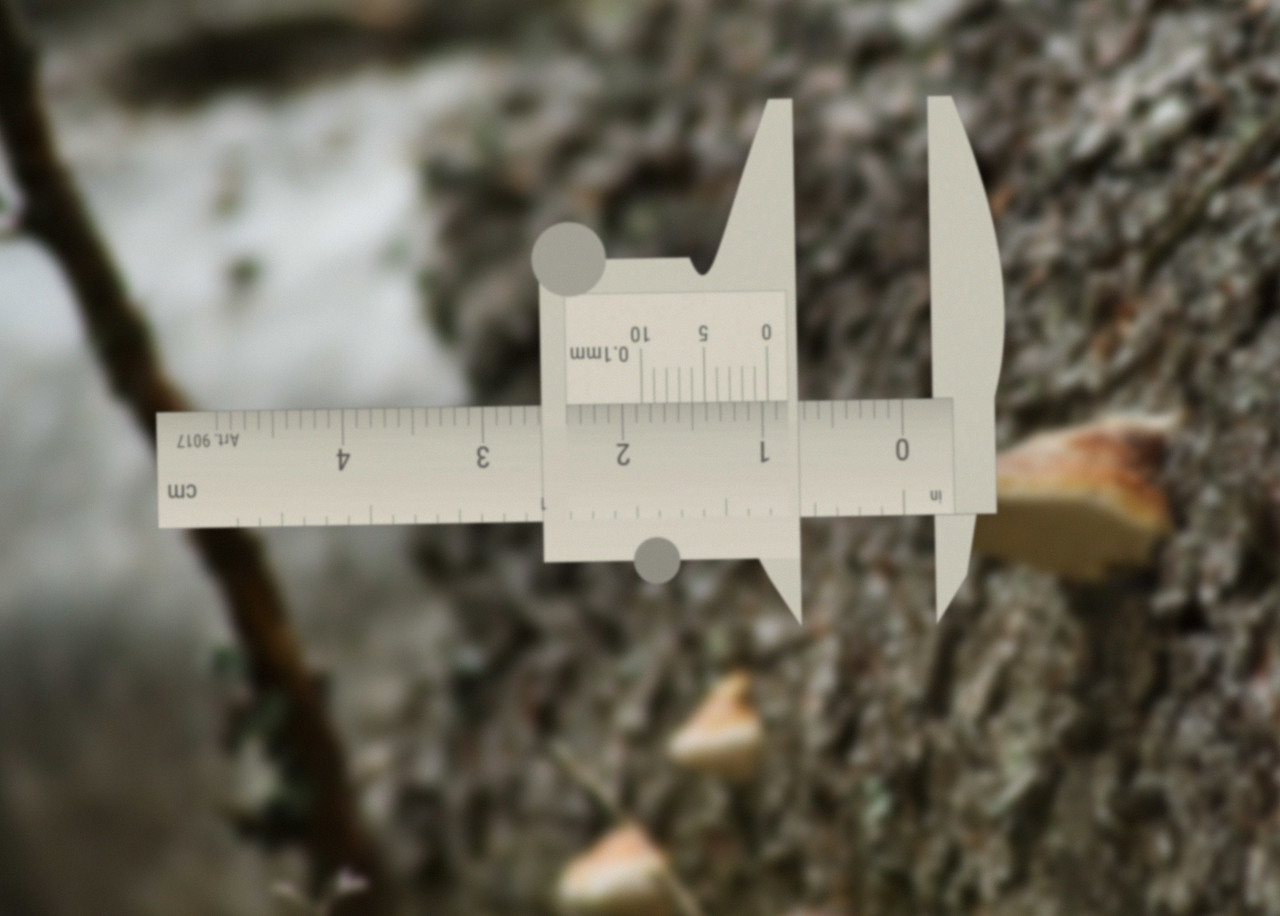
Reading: {"value": 9.6, "unit": "mm"}
